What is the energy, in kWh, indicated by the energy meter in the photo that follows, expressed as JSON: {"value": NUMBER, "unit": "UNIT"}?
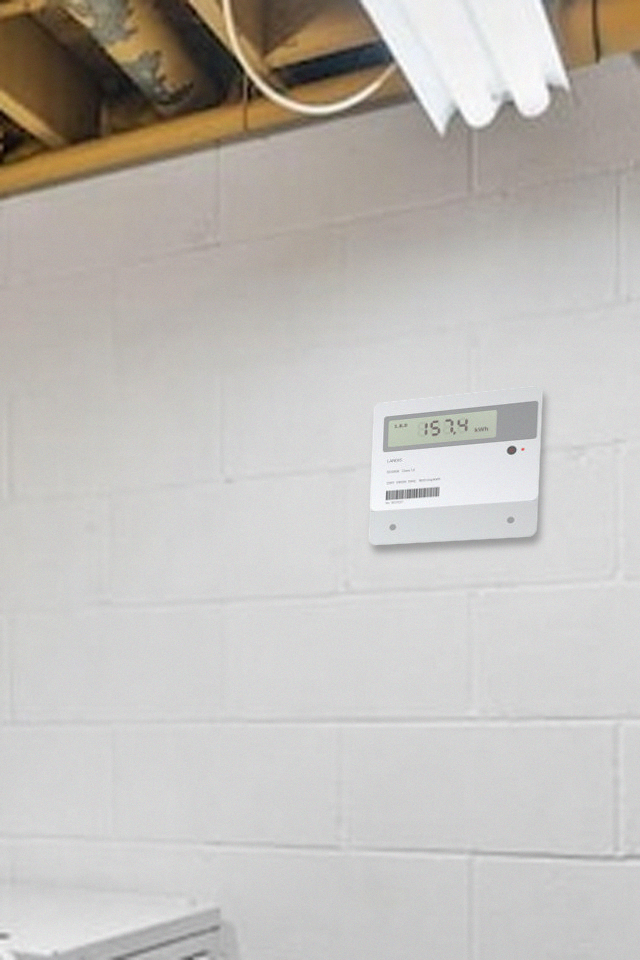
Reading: {"value": 157.4, "unit": "kWh"}
